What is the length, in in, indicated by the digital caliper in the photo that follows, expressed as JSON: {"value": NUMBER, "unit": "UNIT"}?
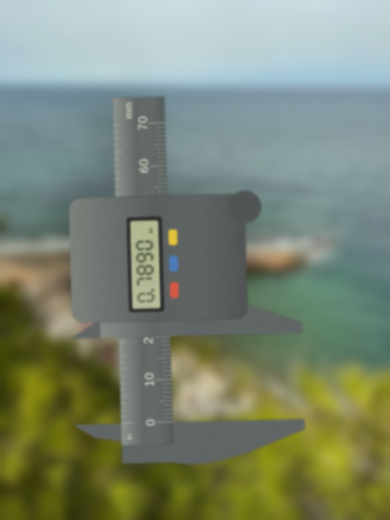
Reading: {"value": 0.7890, "unit": "in"}
